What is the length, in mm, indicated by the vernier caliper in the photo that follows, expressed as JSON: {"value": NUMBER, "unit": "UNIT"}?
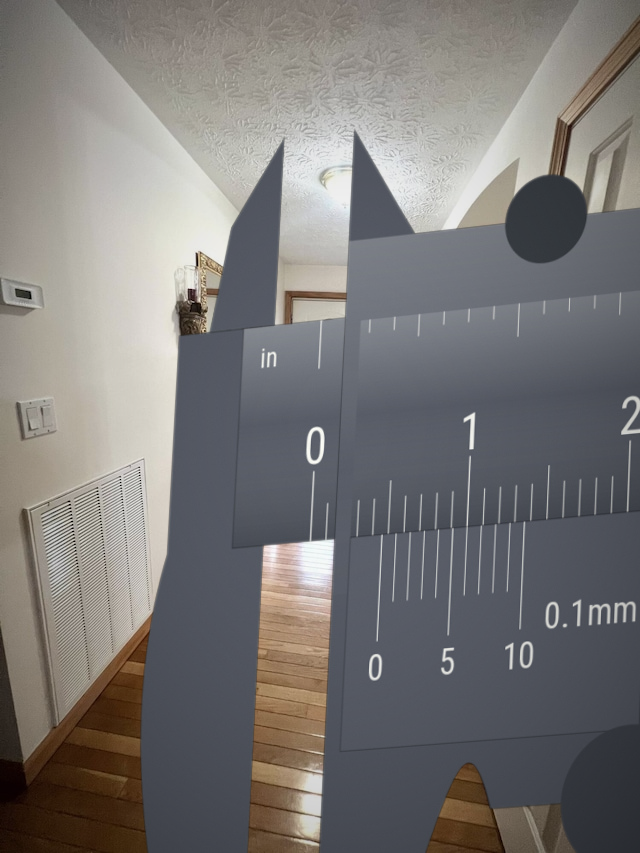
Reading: {"value": 4.6, "unit": "mm"}
